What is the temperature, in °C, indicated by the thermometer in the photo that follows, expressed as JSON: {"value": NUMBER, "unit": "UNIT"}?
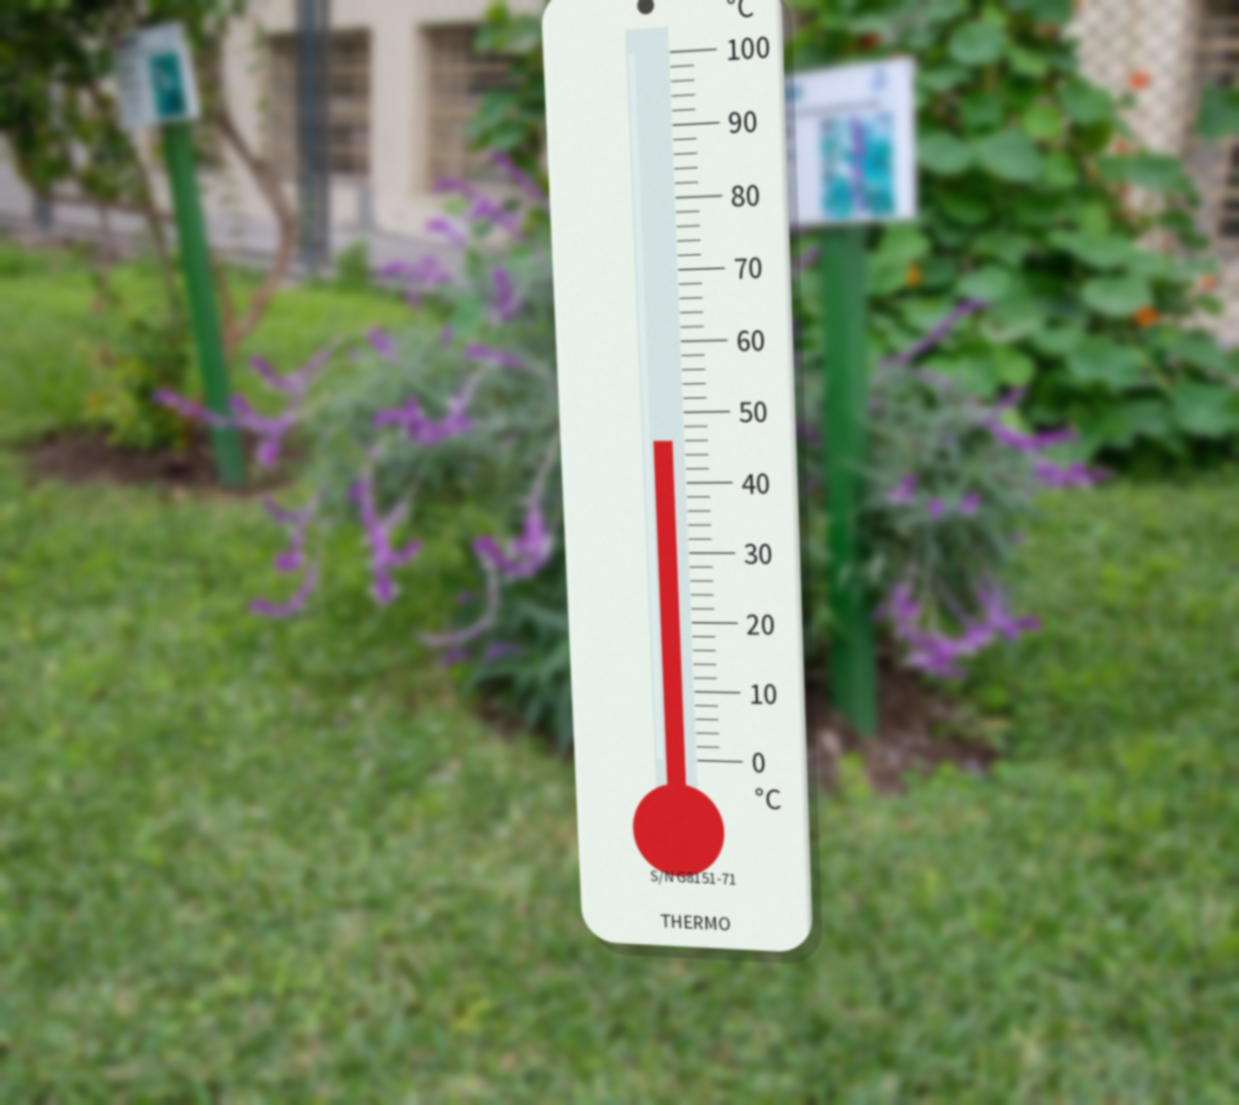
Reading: {"value": 46, "unit": "°C"}
